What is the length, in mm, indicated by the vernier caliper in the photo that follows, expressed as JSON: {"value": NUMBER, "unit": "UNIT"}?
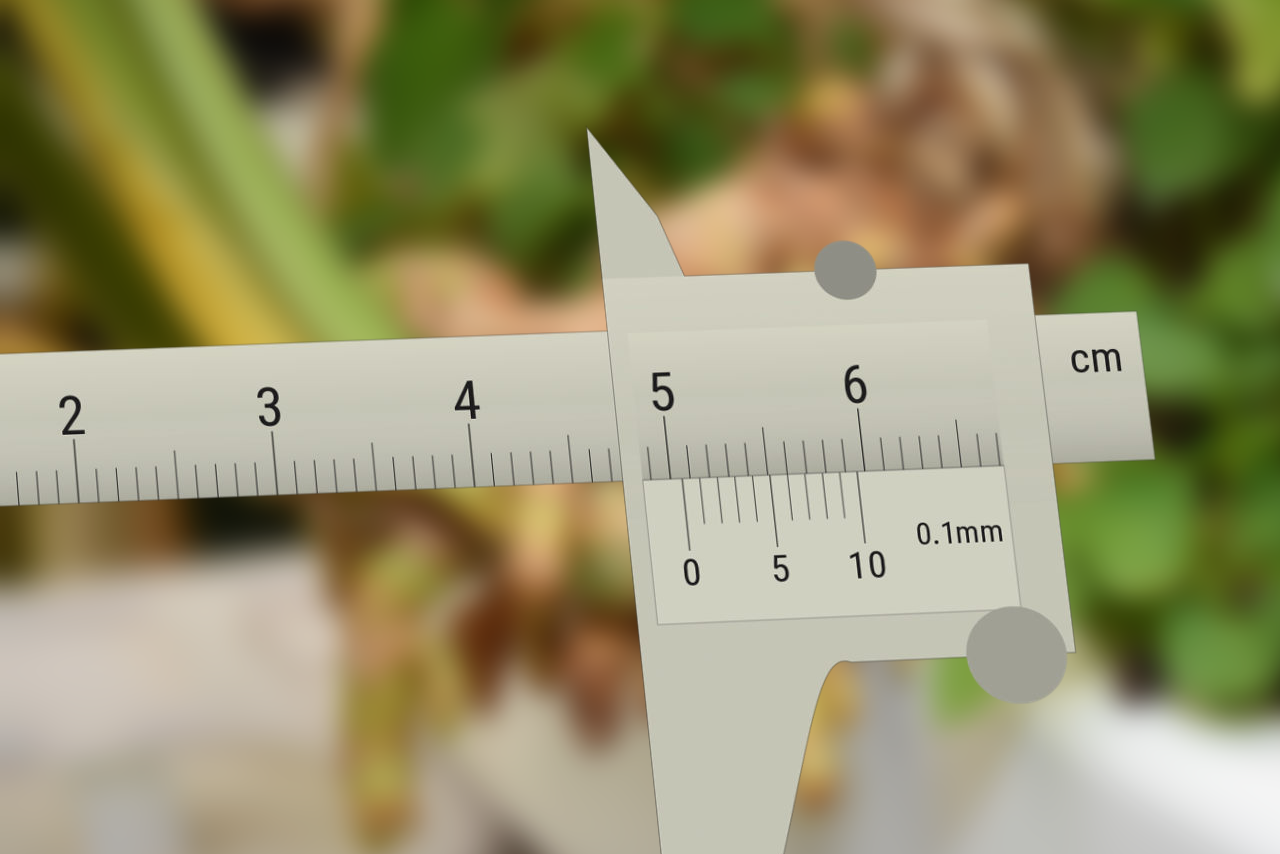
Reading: {"value": 50.6, "unit": "mm"}
